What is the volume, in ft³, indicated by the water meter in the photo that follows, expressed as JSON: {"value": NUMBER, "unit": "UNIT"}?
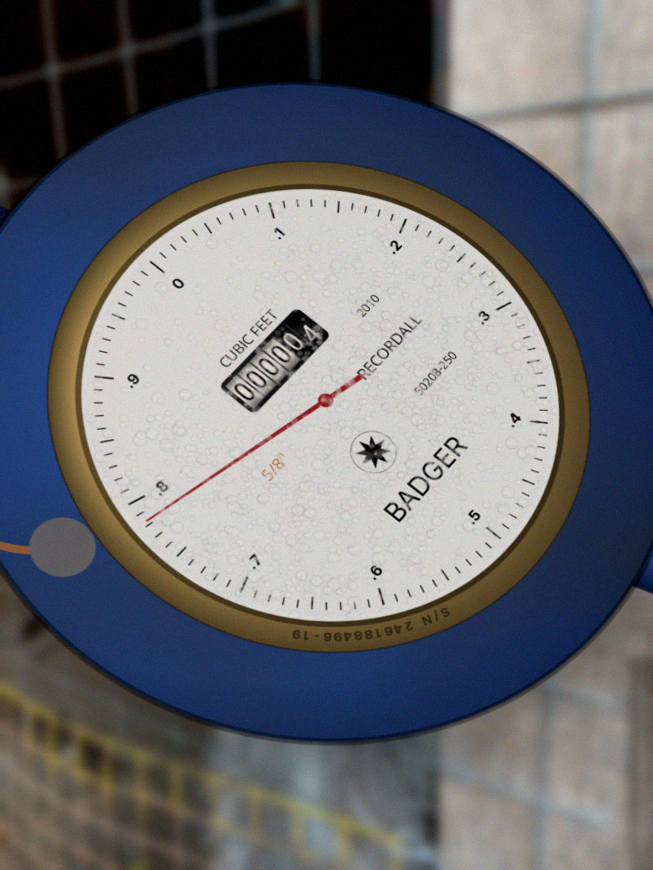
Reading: {"value": 3.78, "unit": "ft³"}
